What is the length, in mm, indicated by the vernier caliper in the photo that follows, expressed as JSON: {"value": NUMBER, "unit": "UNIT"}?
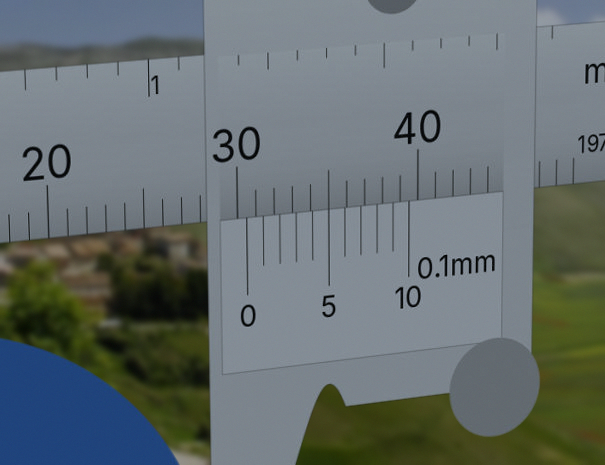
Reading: {"value": 30.5, "unit": "mm"}
